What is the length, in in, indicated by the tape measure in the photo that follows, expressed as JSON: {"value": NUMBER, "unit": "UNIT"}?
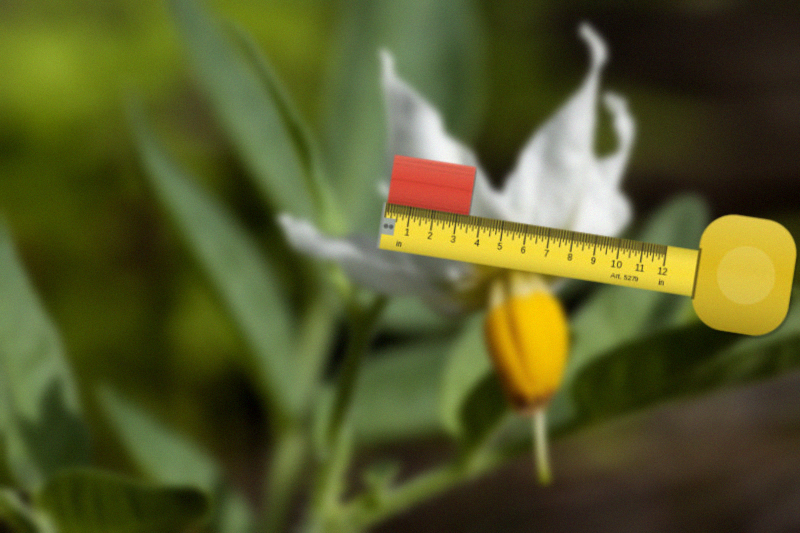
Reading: {"value": 3.5, "unit": "in"}
